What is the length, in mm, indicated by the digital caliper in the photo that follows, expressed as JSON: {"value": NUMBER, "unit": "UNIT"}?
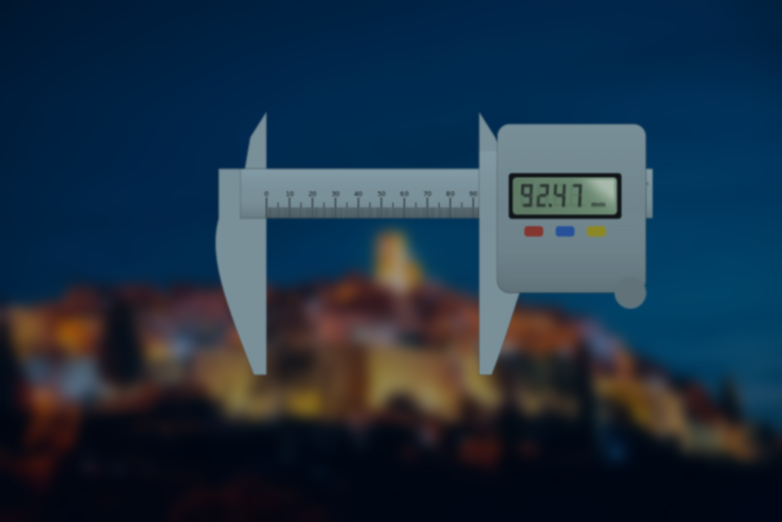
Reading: {"value": 92.47, "unit": "mm"}
